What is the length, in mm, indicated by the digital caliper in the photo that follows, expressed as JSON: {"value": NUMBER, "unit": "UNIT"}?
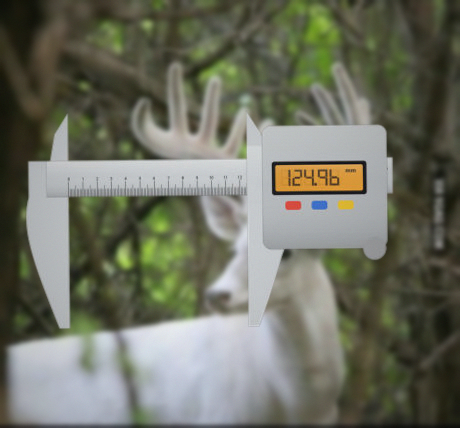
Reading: {"value": 124.96, "unit": "mm"}
